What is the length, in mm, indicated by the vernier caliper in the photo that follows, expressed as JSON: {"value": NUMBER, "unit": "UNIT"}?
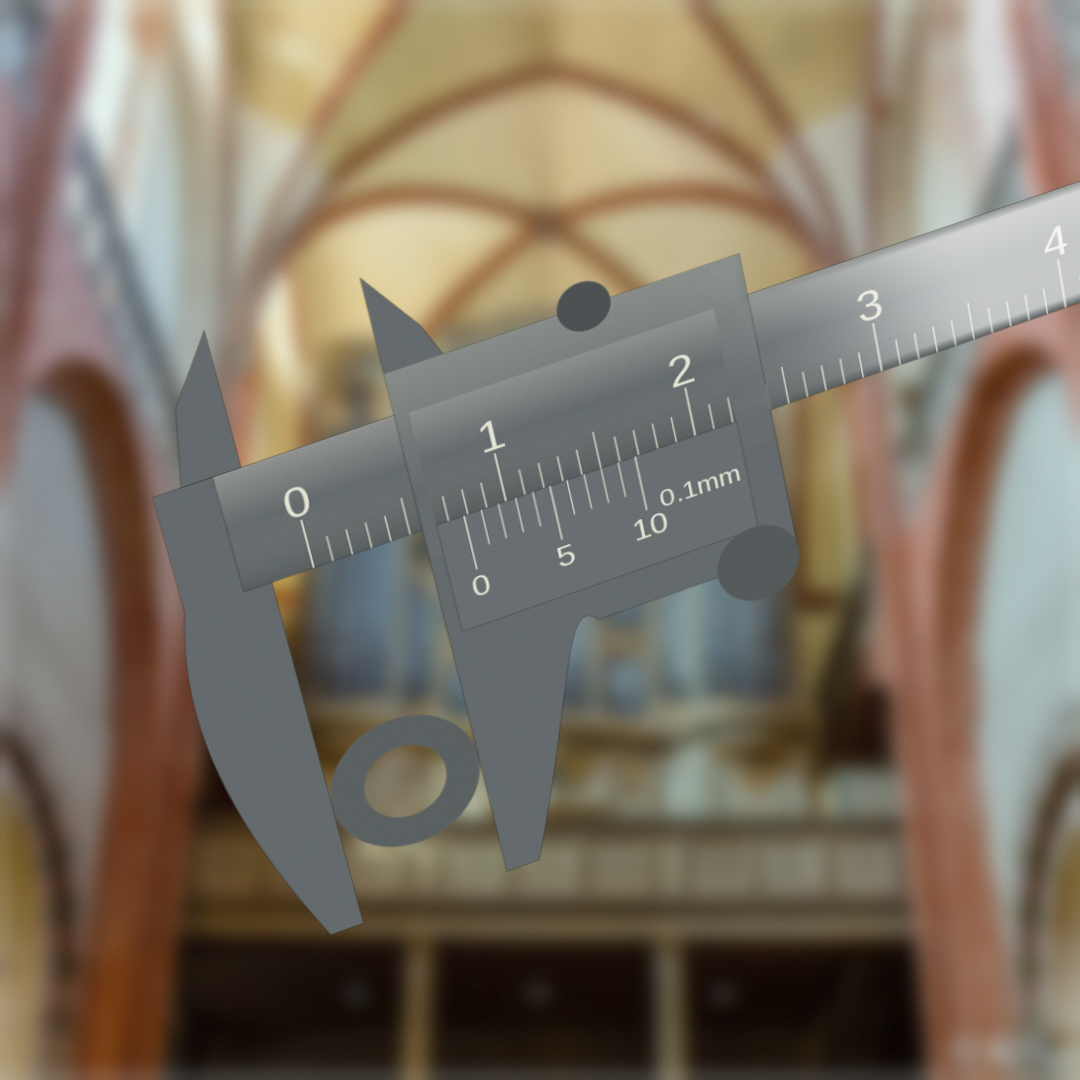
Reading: {"value": 7.8, "unit": "mm"}
